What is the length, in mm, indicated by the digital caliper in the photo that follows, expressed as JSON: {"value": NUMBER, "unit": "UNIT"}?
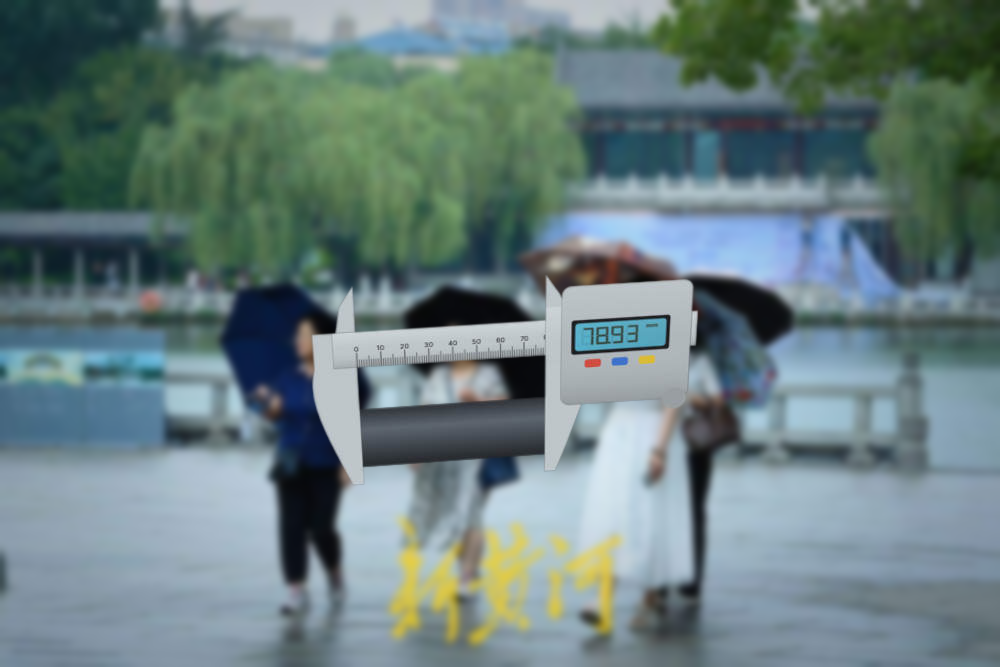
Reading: {"value": 78.93, "unit": "mm"}
